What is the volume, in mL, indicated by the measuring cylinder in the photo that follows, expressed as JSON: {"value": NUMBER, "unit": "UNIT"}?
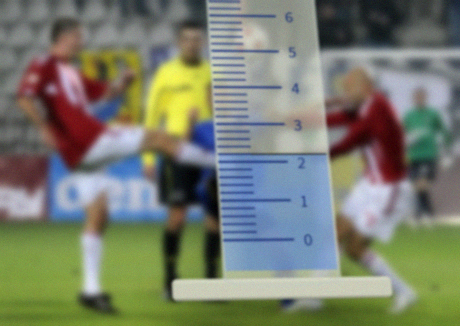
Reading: {"value": 2.2, "unit": "mL"}
